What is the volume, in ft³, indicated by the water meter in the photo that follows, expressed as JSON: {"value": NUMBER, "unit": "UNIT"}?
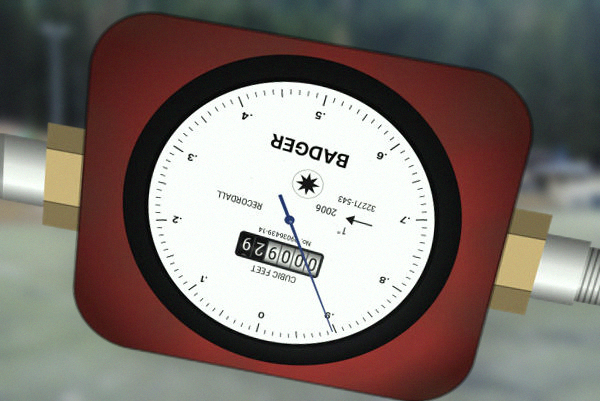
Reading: {"value": 928.90, "unit": "ft³"}
